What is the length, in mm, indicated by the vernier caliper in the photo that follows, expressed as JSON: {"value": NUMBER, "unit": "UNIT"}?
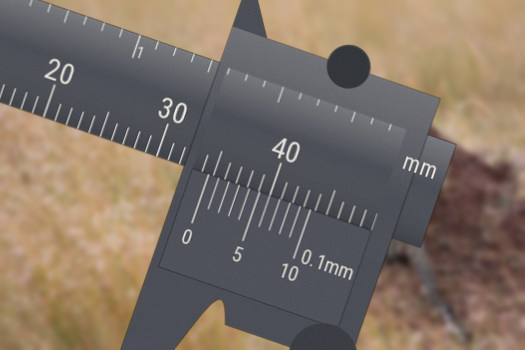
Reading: {"value": 34.6, "unit": "mm"}
